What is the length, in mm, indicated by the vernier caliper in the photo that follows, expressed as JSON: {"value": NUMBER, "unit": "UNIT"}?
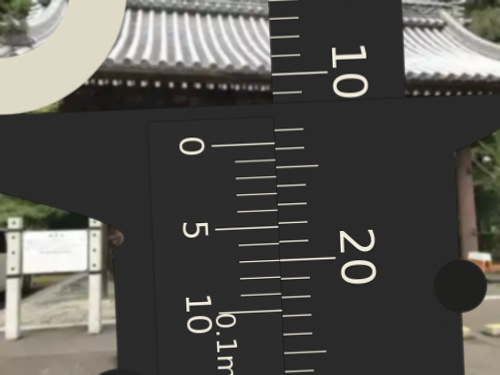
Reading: {"value": 13.7, "unit": "mm"}
